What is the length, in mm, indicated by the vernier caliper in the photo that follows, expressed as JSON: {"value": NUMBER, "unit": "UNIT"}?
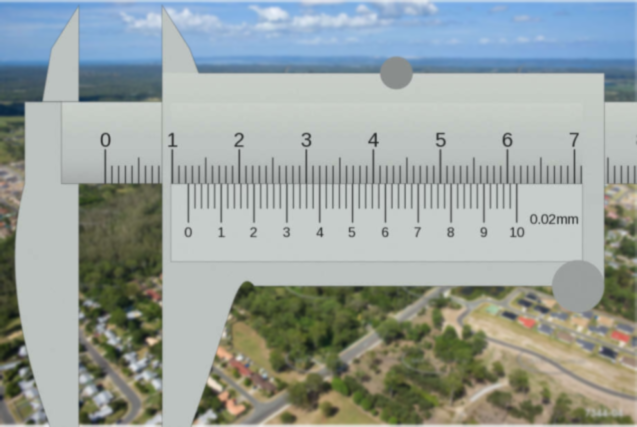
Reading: {"value": 12.4, "unit": "mm"}
